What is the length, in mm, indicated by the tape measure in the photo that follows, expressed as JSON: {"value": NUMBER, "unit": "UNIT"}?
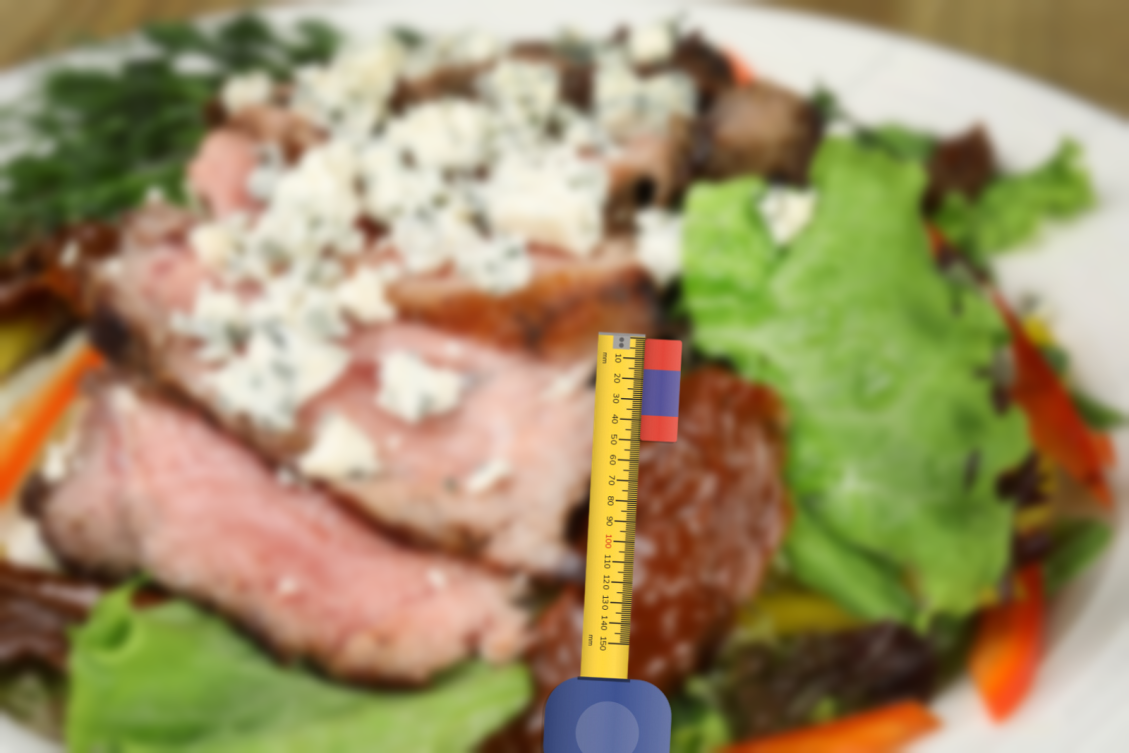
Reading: {"value": 50, "unit": "mm"}
